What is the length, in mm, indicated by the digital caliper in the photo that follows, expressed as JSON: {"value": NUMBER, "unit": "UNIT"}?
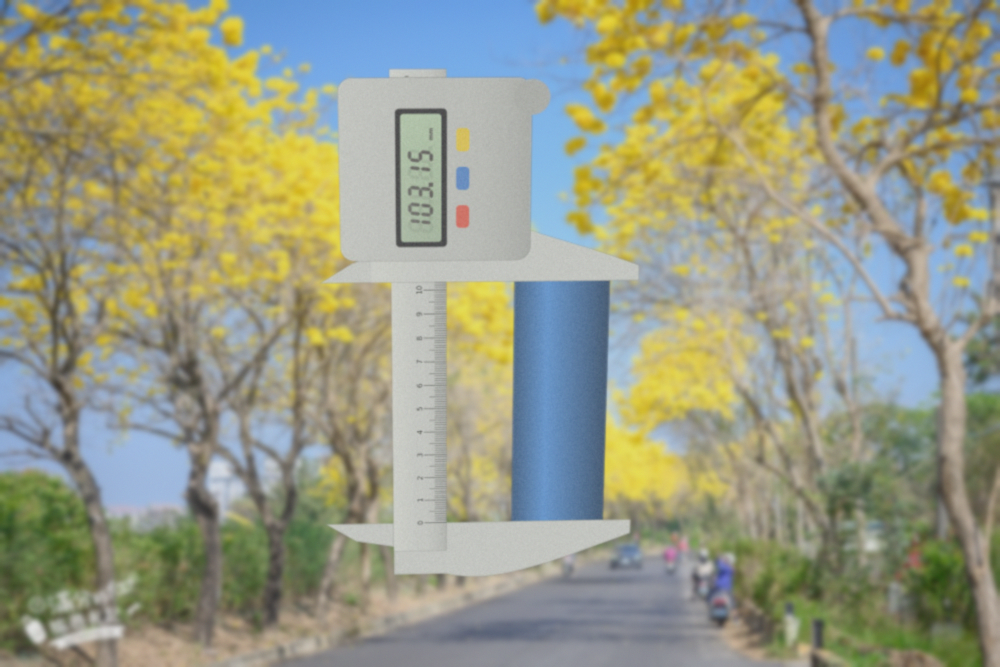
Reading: {"value": 103.15, "unit": "mm"}
